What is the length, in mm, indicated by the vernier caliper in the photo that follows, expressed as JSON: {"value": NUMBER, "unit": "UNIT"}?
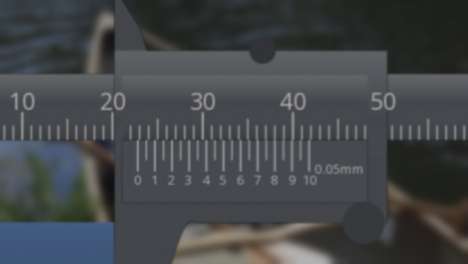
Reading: {"value": 22.8, "unit": "mm"}
